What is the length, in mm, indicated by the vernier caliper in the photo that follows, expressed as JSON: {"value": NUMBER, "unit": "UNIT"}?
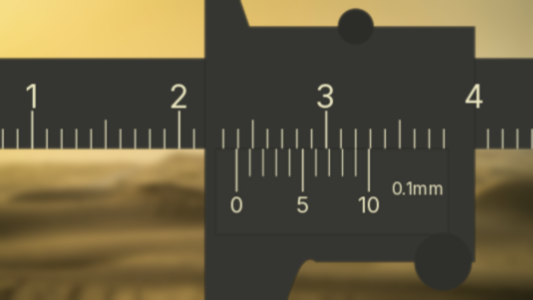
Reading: {"value": 23.9, "unit": "mm"}
